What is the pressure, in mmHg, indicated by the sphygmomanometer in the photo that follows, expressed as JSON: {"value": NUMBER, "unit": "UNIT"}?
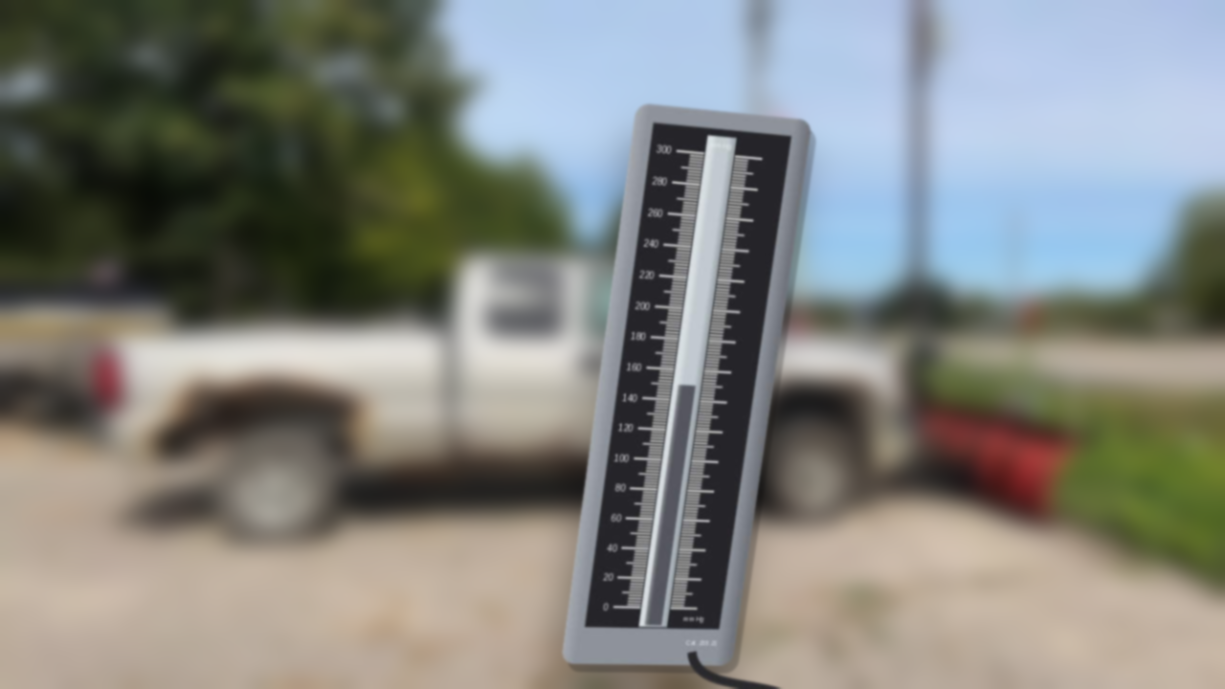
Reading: {"value": 150, "unit": "mmHg"}
